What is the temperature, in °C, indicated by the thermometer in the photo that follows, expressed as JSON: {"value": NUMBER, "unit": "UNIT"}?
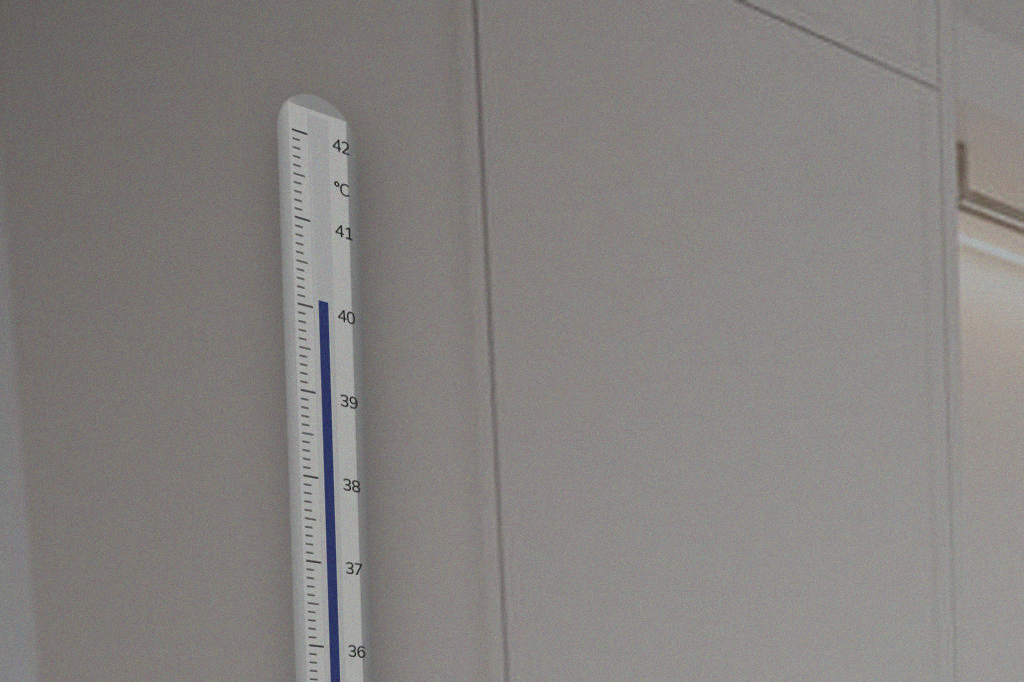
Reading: {"value": 40.1, "unit": "°C"}
